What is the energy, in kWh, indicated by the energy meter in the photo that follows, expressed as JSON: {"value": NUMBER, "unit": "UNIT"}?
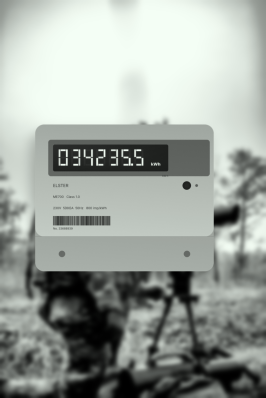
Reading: {"value": 34235.5, "unit": "kWh"}
